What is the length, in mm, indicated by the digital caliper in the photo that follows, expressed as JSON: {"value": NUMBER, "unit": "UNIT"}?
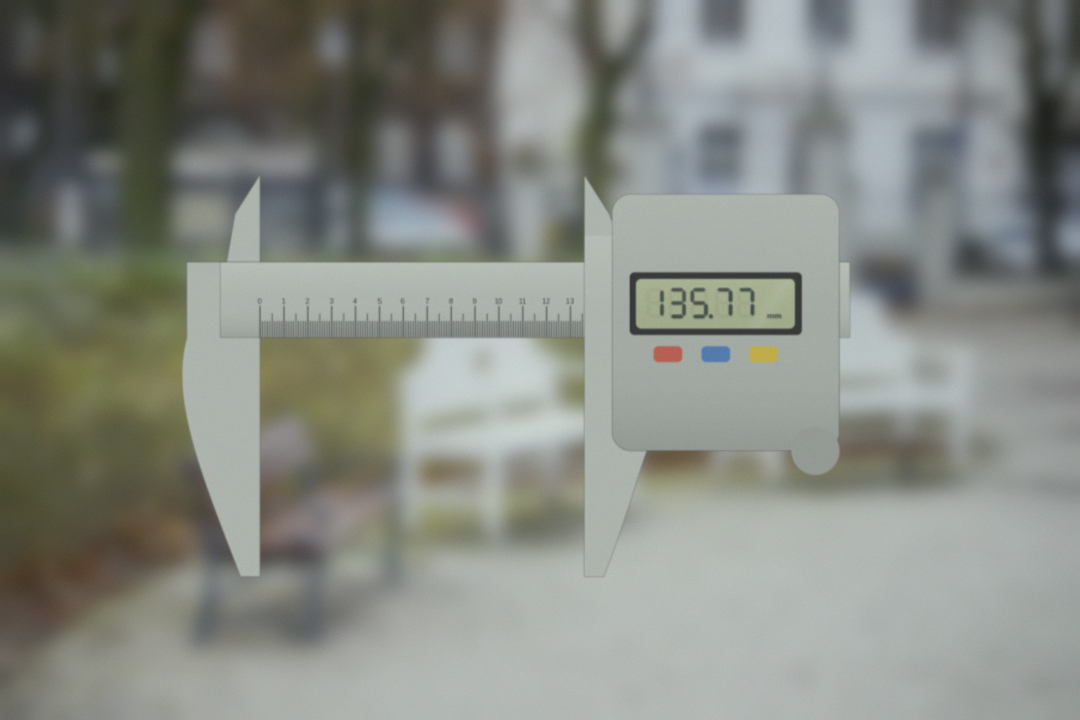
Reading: {"value": 135.77, "unit": "mm"}
